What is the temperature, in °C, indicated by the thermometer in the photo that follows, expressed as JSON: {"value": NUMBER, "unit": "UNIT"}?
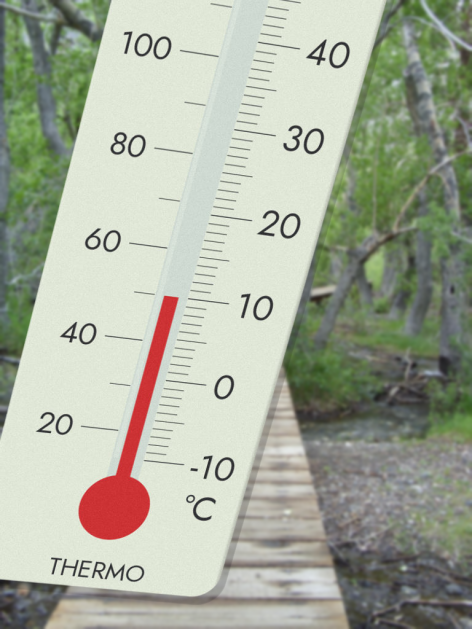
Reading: {"value": 10, "unit": "°C"}
